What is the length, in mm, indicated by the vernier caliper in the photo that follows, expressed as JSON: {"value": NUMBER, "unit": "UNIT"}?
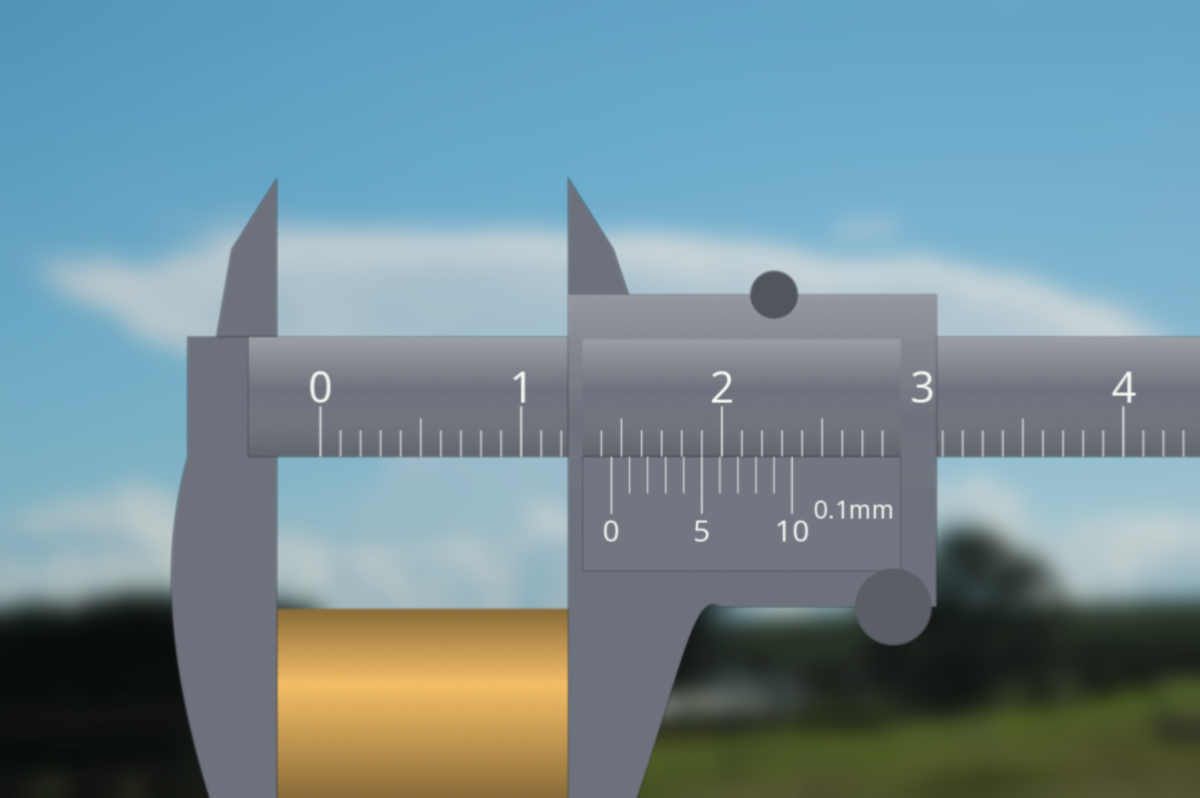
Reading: {"value": 14.5, "unit": "mm"}
